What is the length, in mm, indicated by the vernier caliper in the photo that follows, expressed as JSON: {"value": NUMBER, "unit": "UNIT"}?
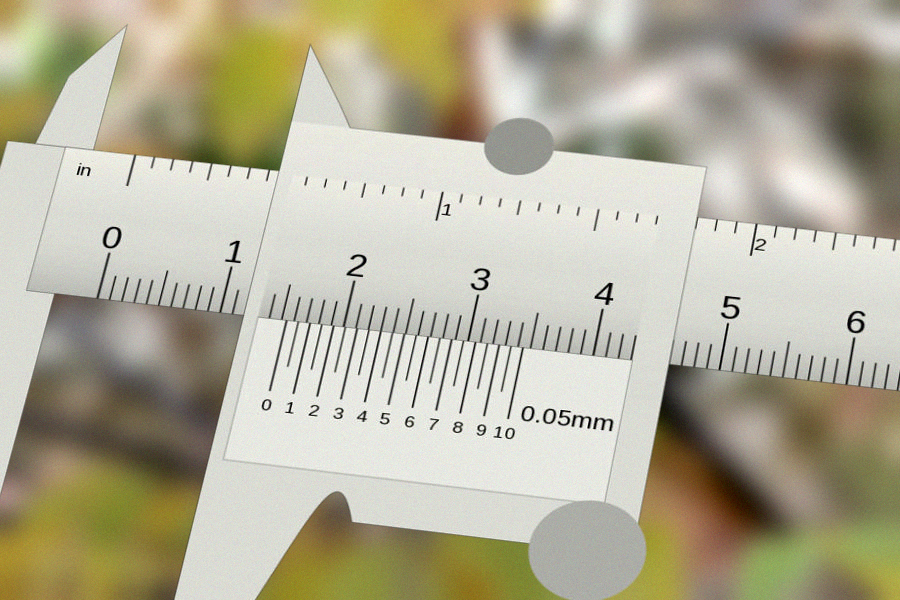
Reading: {"value": 15.4, "unit": "mm"}
